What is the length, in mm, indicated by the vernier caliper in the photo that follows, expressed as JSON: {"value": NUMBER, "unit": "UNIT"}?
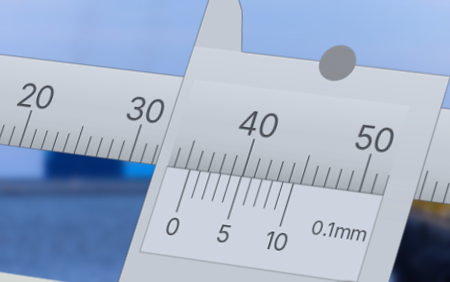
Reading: {"value": 35.4, "unit": "mm"}
